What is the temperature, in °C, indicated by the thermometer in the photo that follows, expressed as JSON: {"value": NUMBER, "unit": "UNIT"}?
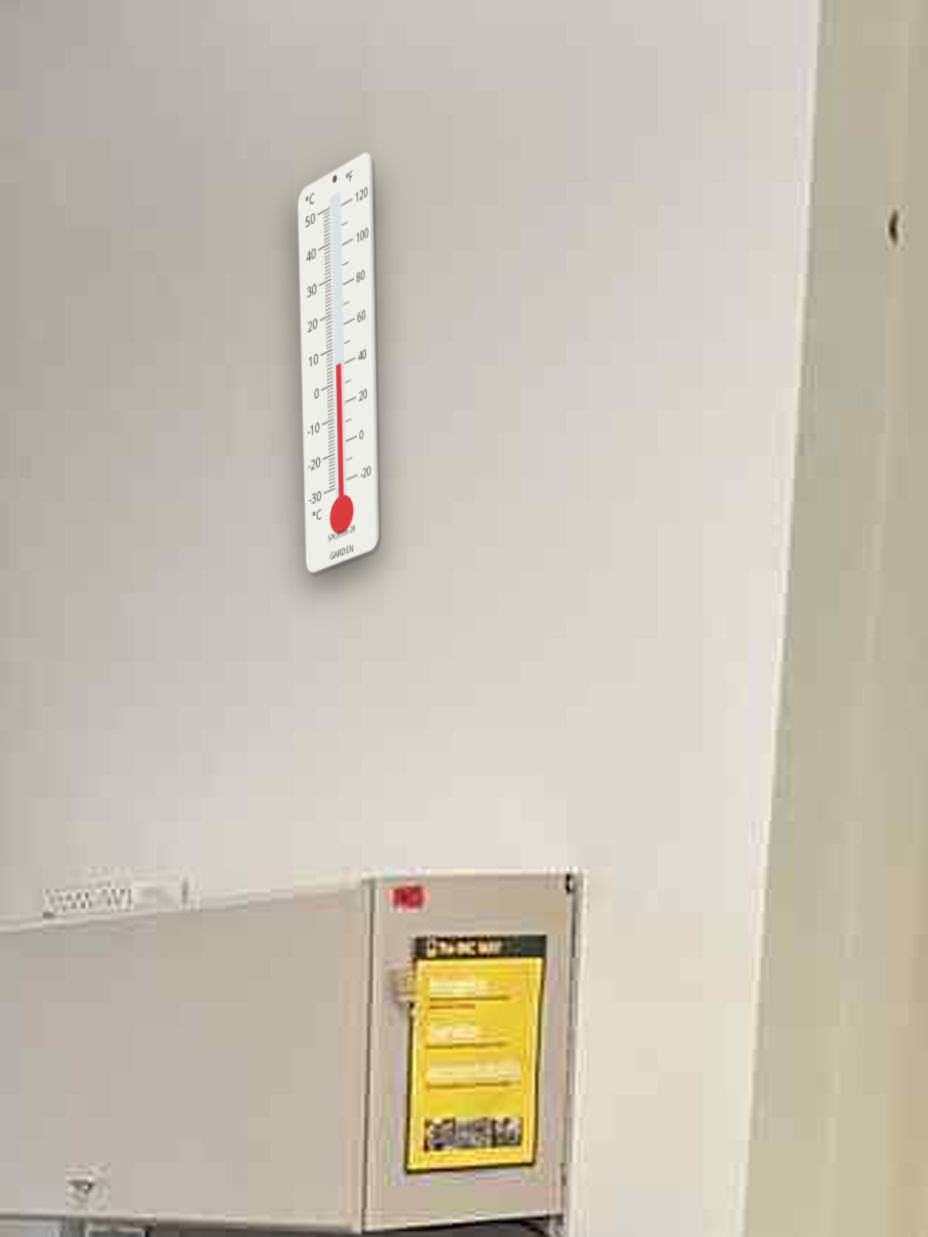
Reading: {"value": 5, "unit": "°C"}
